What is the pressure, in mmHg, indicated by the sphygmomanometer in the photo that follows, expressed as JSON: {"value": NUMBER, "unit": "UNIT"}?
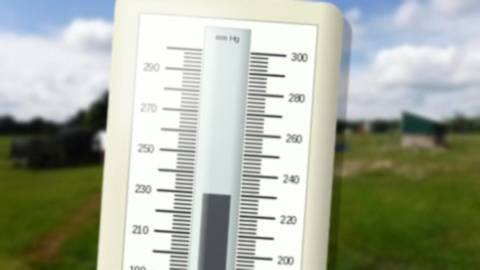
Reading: {"value": 230, "unit": "mmHg"}
